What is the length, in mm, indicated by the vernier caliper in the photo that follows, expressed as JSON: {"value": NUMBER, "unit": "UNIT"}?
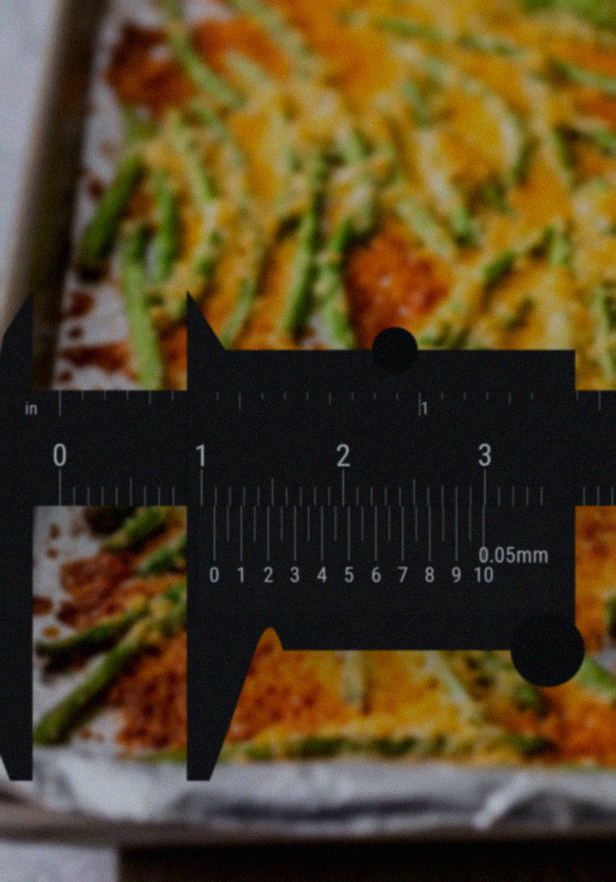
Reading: {"value": 10.9, "unit": "mm"}
